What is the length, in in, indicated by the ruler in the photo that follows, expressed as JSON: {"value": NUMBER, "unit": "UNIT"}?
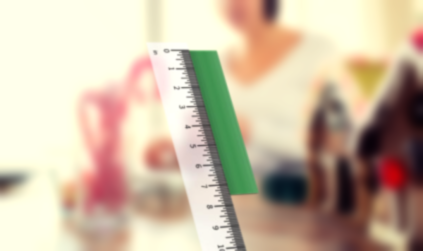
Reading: {"value": 7.5, "unit": "in"}
